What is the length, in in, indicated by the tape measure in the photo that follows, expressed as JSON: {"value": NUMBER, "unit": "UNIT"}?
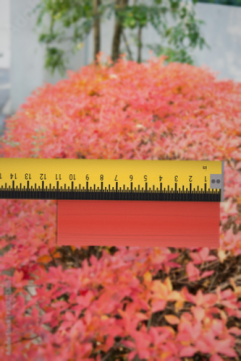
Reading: {"value": 11, "unit": "in"}
